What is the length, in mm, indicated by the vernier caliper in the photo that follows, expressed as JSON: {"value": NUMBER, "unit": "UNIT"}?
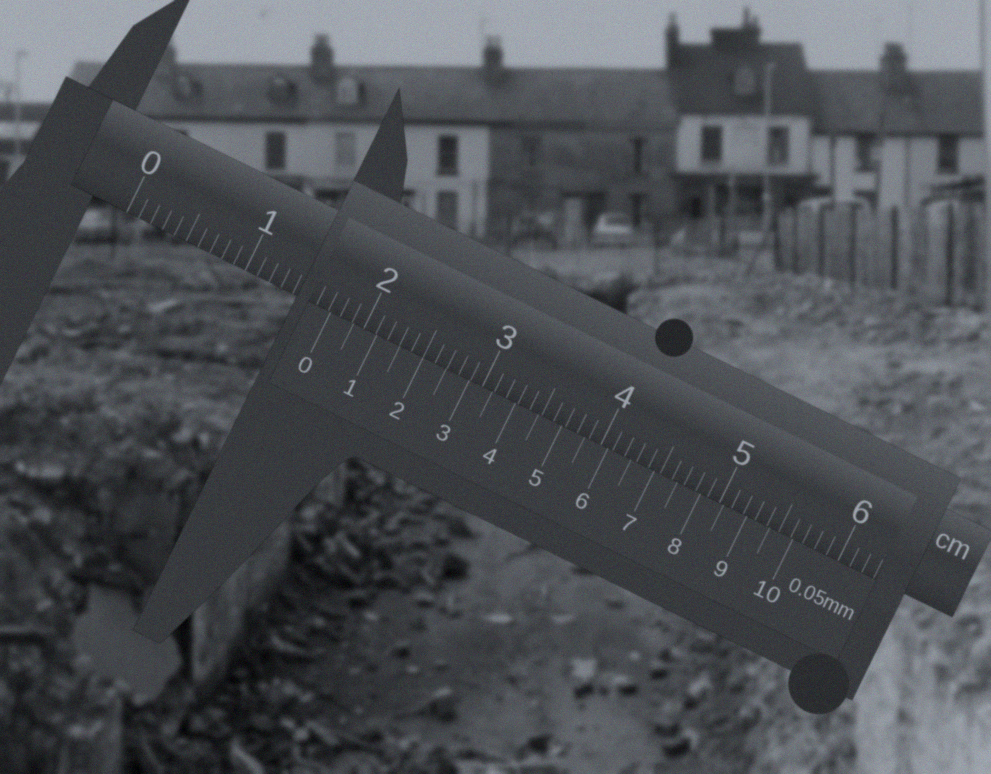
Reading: {"value": 17.2, "unit": "mm"}
